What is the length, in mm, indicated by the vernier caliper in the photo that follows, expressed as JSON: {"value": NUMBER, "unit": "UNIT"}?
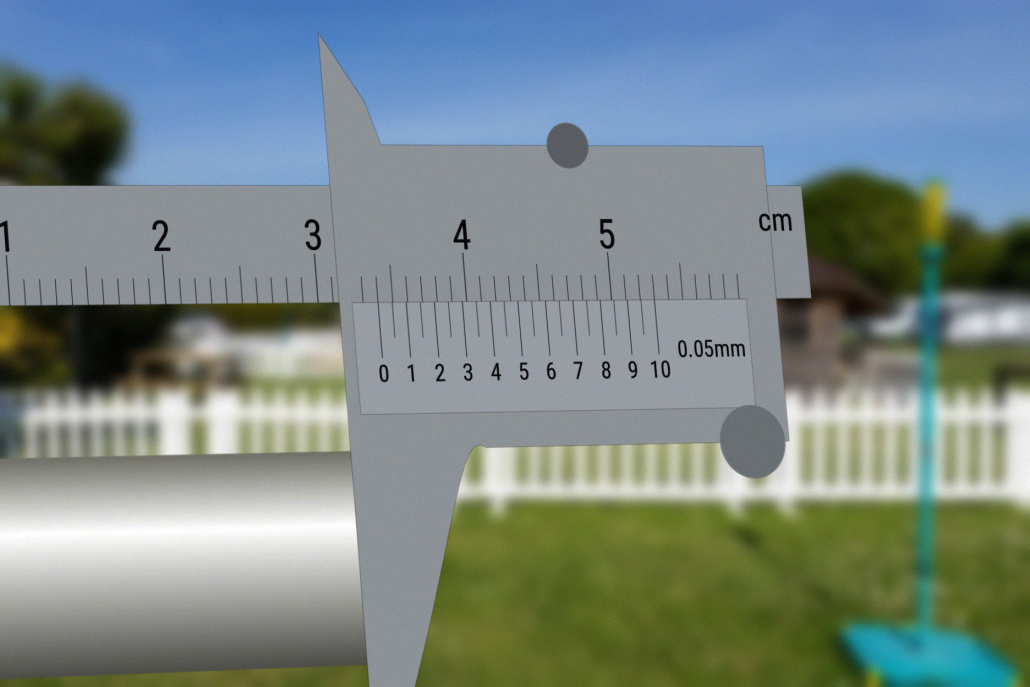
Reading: {"value": 34.0, "unit": "mm"}
